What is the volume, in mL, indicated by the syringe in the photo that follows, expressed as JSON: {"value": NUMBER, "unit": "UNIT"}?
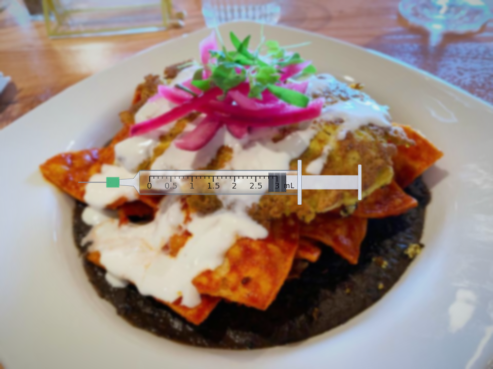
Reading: {"value": 2.8, "unit": "mL"}
